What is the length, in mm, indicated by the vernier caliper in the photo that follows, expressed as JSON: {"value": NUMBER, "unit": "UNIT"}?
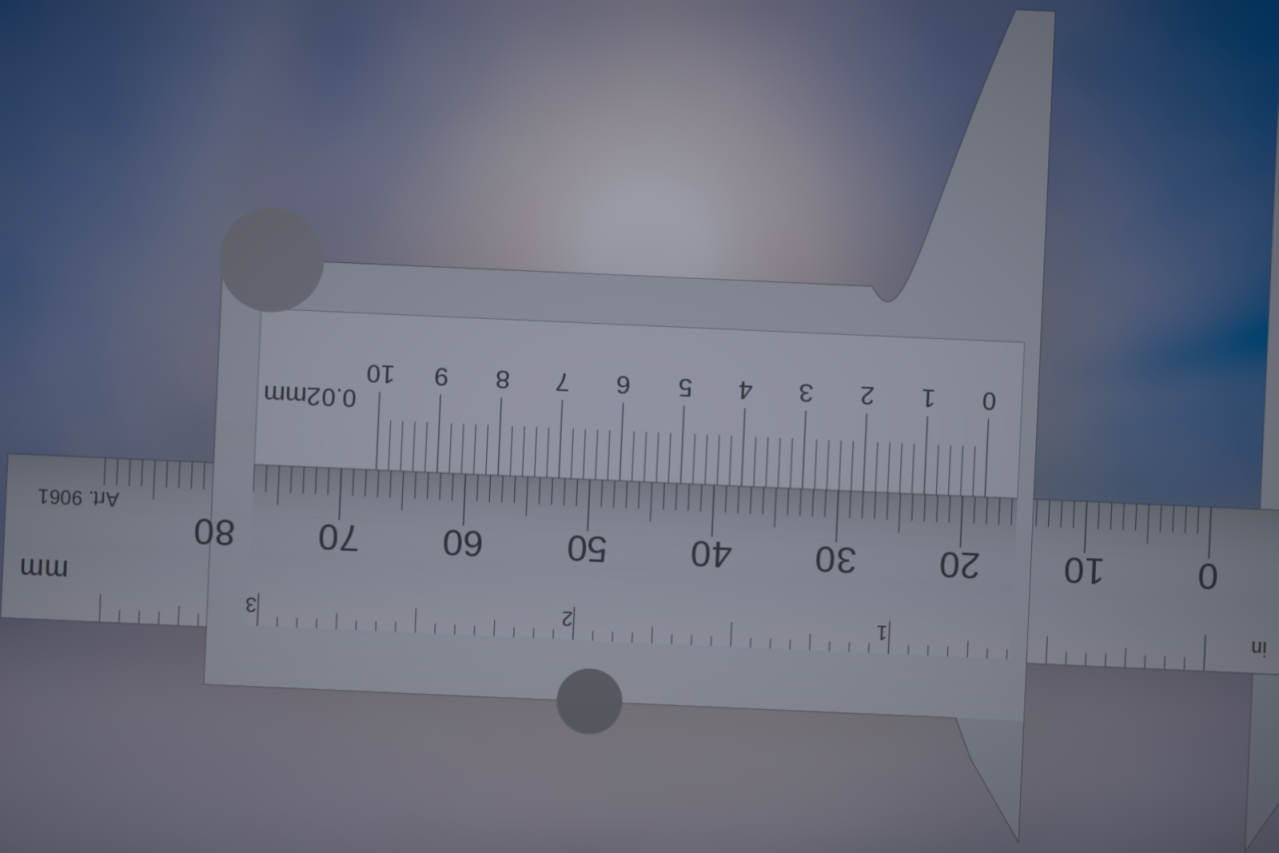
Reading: {"value": 18.2, "unit": "mm"}
